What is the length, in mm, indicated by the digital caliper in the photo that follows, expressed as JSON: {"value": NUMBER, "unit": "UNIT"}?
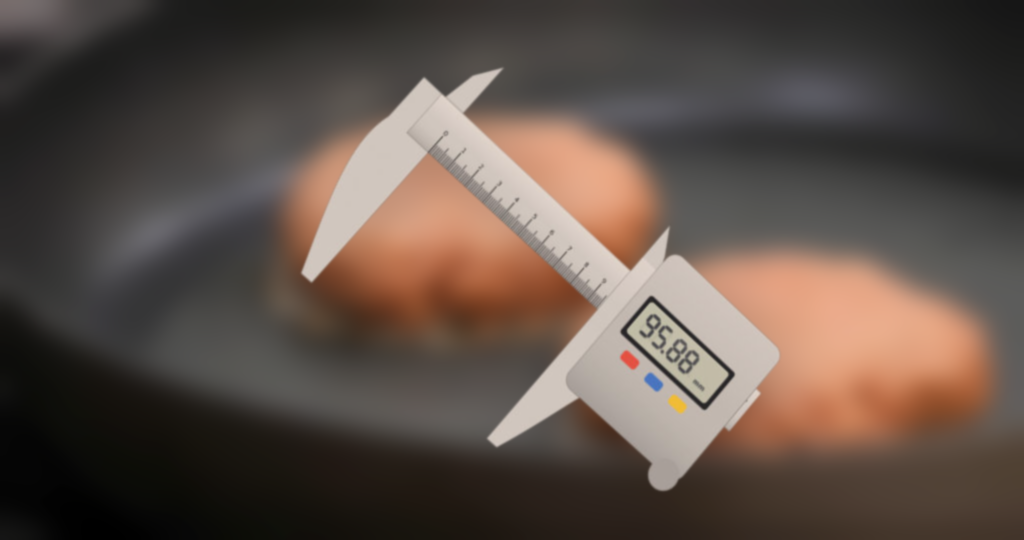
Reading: {"value": 95.88, "unit": "mm"}
